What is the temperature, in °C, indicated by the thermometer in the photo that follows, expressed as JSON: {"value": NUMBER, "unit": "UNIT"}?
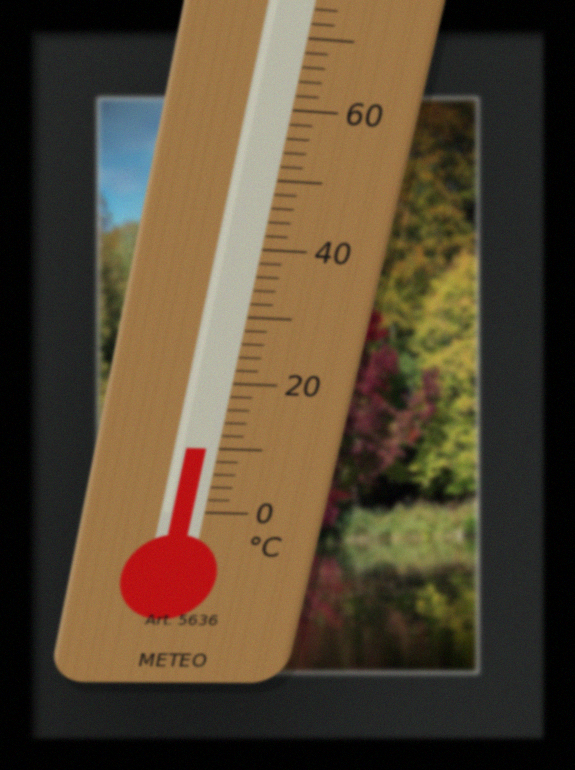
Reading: {"value": 10, "unit": "°C"}
